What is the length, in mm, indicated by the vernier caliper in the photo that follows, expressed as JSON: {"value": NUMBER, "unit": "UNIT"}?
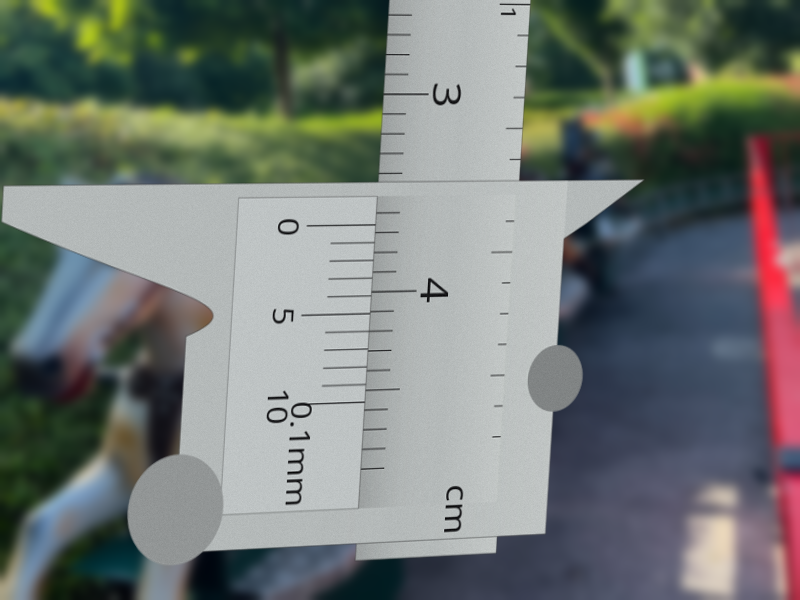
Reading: {"value": 36.6, "unit": "mm"}
